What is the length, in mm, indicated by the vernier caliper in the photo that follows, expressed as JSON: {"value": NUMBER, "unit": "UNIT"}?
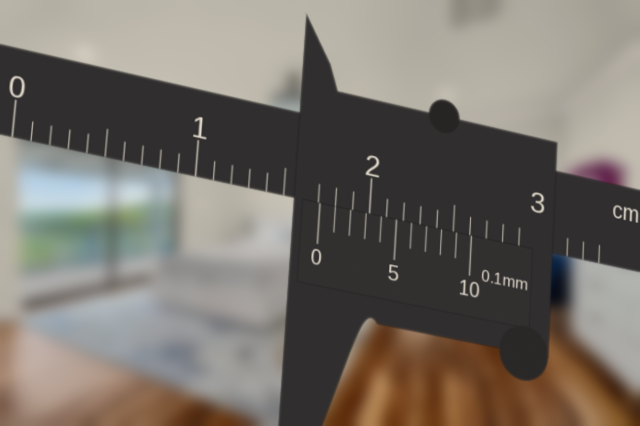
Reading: {"value": 17.1, "unit": "mm"}
